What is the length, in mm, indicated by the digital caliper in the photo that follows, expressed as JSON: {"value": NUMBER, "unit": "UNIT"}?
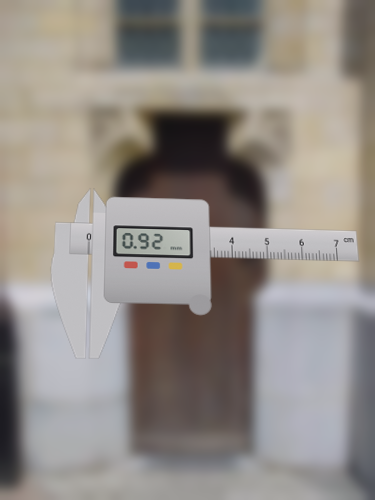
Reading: {"value": 0.92, "unit": "mm"}
